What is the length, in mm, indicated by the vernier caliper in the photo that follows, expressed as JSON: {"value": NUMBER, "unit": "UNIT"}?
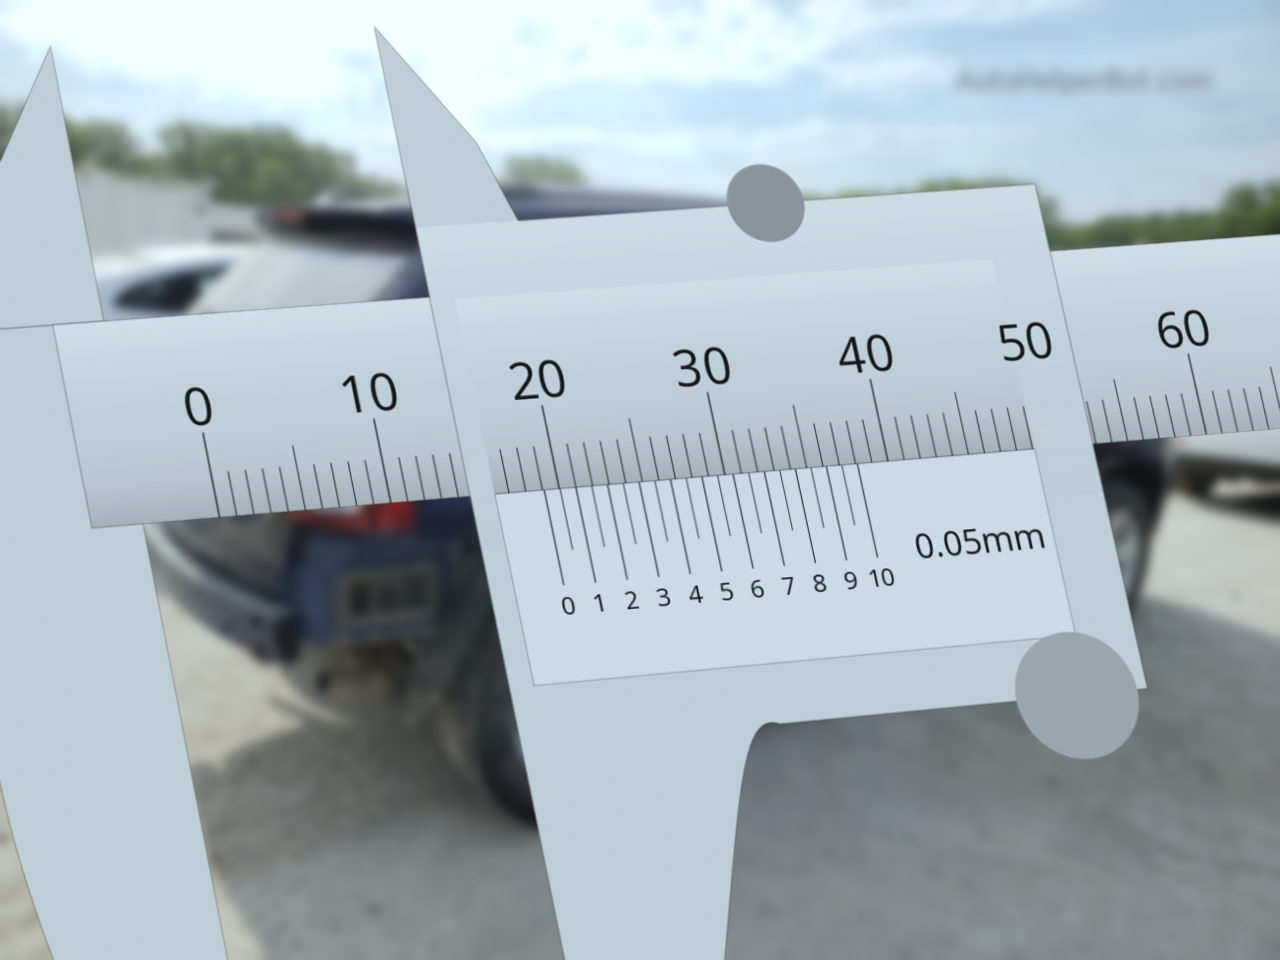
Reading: {"value": 19.1, "unit": "mm"}
